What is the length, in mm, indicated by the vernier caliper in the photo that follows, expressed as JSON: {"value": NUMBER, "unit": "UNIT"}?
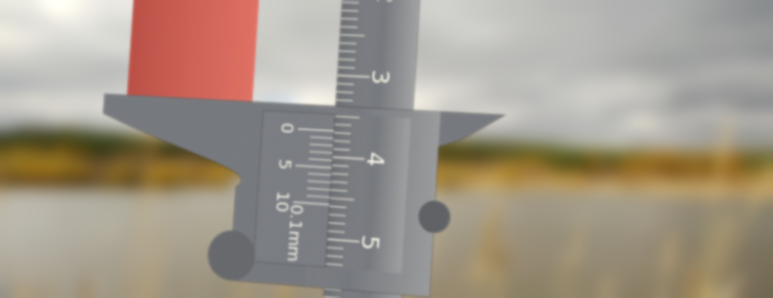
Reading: {"value": 36.8, "unit": "mm"}
